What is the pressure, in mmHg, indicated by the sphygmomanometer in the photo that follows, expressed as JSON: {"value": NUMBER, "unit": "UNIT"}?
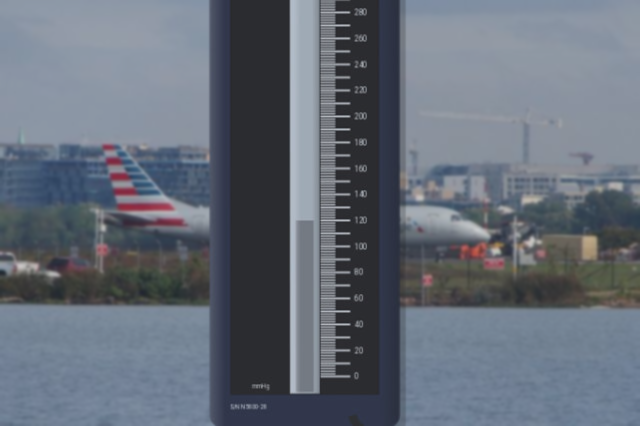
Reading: {"value": 120, "unit": "mmHg"}
